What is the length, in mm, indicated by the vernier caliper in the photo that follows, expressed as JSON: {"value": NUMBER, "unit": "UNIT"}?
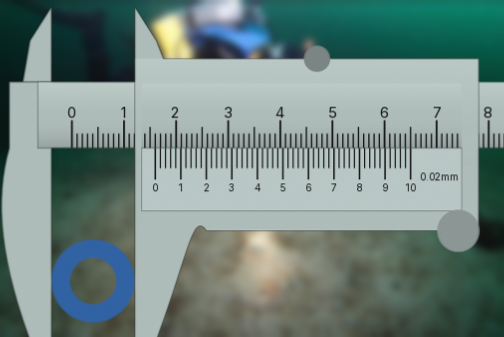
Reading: {"value": 16.0, "unit": "mm"}
